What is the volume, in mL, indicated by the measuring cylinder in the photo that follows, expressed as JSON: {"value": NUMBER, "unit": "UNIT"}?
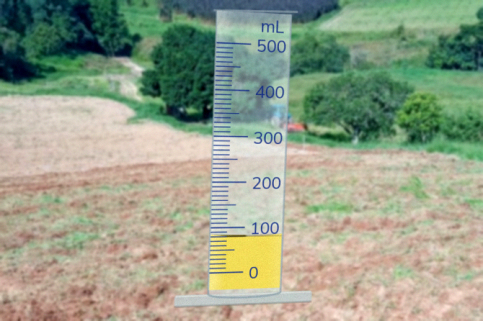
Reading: {"value": 80, "unit": "mL"}
